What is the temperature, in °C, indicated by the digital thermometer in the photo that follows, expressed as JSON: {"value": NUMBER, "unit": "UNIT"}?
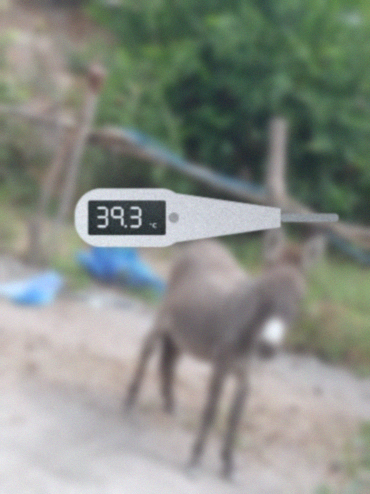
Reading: {"value": 39.3, "unit": "°C"}
